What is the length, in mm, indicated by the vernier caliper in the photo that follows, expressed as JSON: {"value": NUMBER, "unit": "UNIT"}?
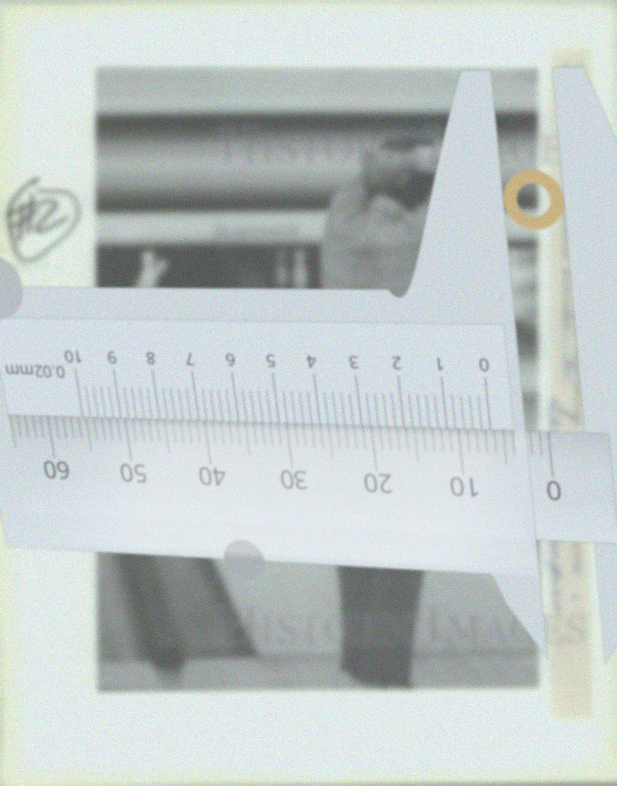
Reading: {"value": 6.4, "unit": "mm"}
